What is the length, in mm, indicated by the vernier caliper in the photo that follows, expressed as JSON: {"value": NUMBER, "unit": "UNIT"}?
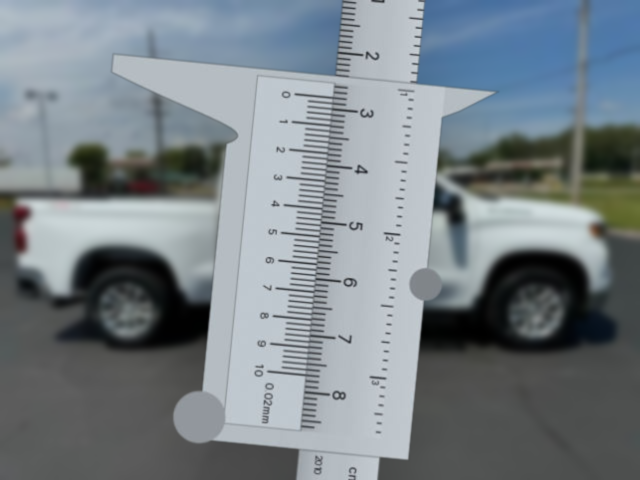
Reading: {"value": 28.0, "unit": "mm"}
